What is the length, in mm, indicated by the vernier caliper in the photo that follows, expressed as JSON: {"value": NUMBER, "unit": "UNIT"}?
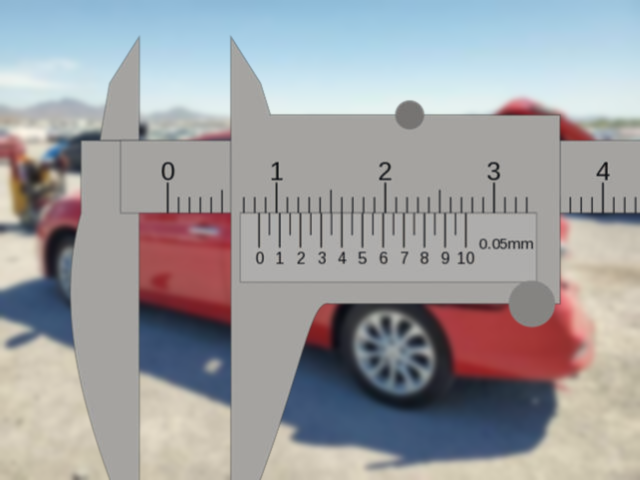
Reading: {"value": 8.4, "unit": "mm"}
